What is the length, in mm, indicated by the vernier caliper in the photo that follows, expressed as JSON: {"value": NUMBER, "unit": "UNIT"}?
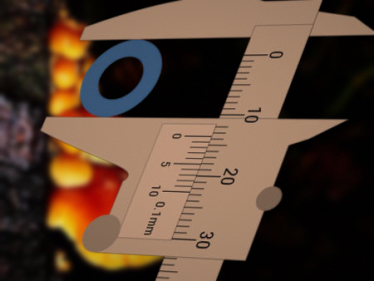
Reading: {"value": 13.6, "unit": "mm"}
